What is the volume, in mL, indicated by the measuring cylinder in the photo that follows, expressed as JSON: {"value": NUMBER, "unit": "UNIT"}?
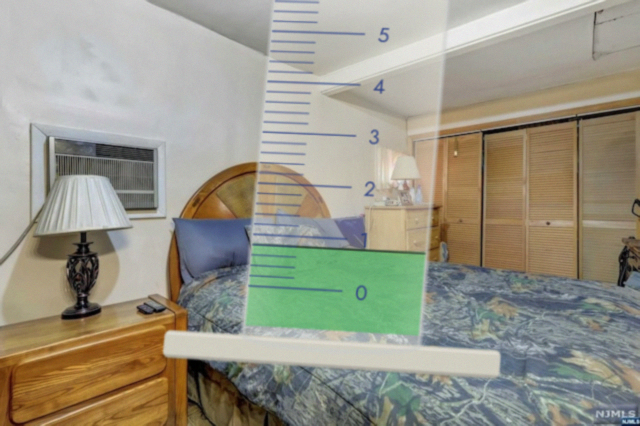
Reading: {"value": 0.8, "unit": "mL"}
